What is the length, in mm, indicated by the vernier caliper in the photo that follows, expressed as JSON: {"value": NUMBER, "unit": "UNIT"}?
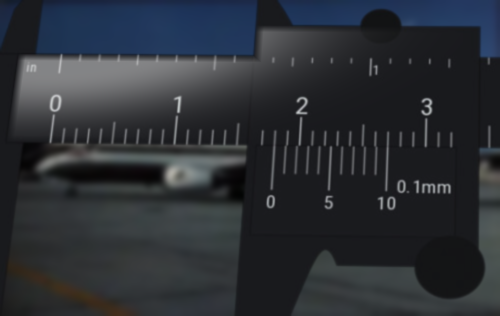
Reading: {"value": 18.0, "unit": "mm"}
